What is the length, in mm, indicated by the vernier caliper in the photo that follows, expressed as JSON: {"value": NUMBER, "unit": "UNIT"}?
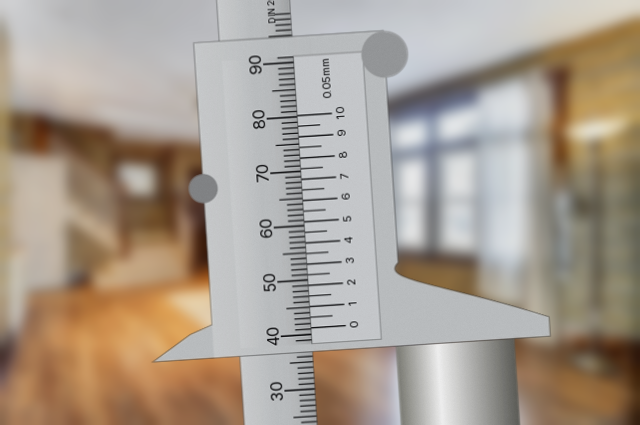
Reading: {"value": 41.2, "unit": "mm"}
